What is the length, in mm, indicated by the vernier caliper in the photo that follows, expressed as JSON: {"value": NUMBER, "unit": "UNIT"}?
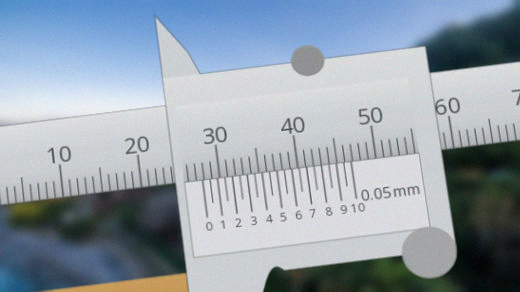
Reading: {"value": 27.8, "unit": "mm"}
